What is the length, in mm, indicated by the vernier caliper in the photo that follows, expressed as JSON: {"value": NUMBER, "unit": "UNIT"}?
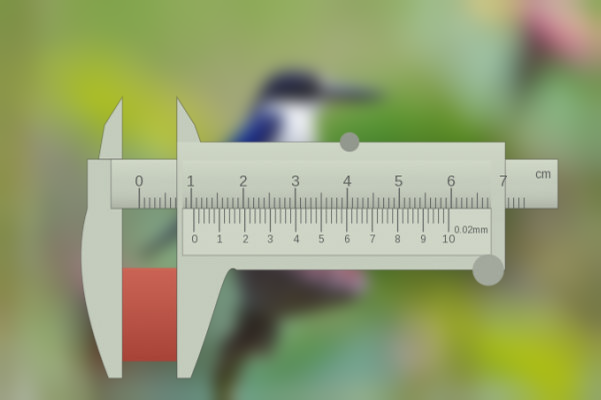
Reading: {"value": 10.5, "unit": "mm"}
